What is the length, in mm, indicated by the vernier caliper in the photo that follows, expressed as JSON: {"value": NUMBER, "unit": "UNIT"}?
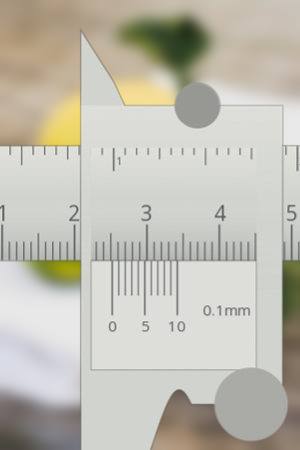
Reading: {"value": 25.2, "unit": "mm"}
